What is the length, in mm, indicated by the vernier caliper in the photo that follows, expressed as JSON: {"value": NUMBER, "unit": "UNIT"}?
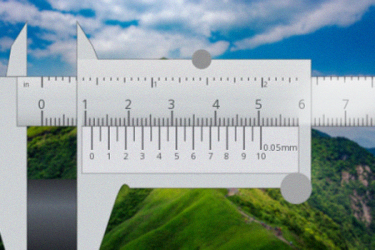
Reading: {"value": 11.5, "unit": "mm"}
